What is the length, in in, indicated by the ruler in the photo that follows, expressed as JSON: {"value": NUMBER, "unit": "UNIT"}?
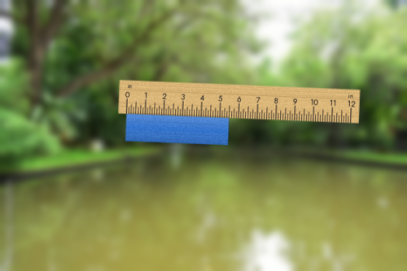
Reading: {"value": 5.5, "unit": "in"}
